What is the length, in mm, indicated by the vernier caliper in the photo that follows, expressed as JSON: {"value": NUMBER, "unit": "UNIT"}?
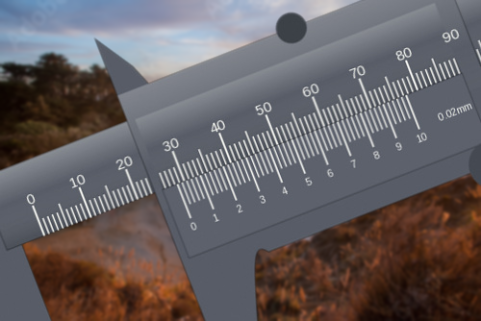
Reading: {"value": 28.5, "unit": "mm"}
